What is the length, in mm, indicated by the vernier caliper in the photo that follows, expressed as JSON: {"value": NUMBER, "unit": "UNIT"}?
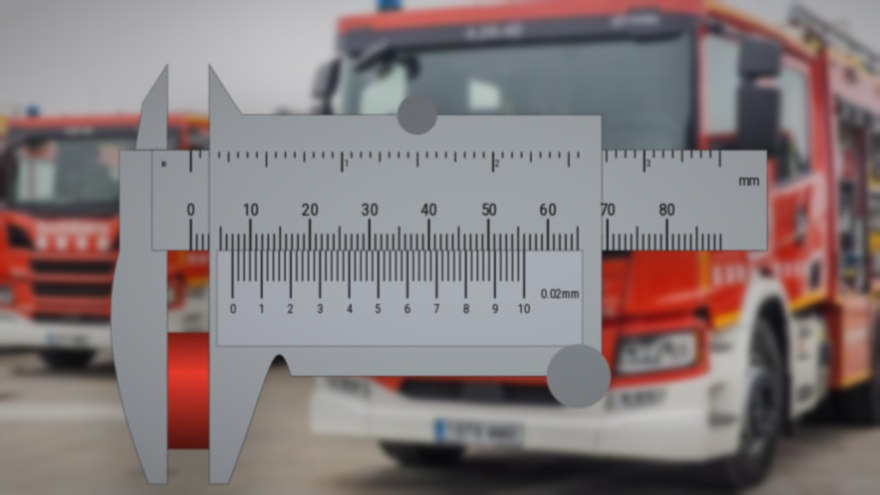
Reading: {"value": 7.0, "unit": "mm"}
